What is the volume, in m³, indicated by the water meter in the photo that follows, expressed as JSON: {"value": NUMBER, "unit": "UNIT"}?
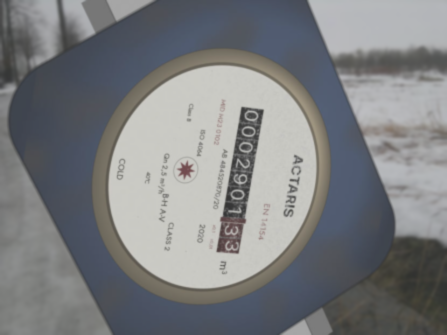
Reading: {"value": 2901.33, "unit": "m³"}
